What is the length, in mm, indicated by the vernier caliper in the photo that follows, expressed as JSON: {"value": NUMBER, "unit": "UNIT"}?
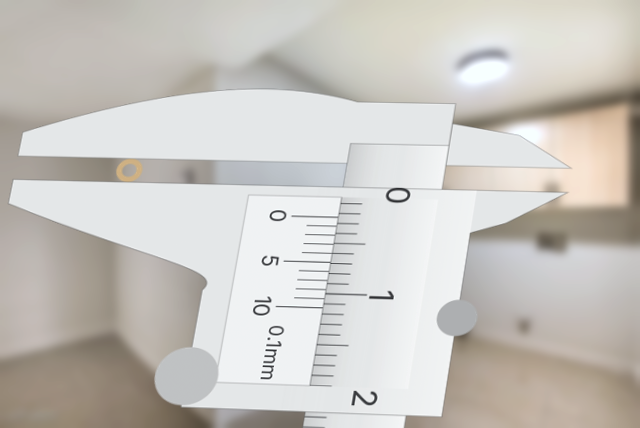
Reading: {"value": 2.4, "unit": "mm"}
